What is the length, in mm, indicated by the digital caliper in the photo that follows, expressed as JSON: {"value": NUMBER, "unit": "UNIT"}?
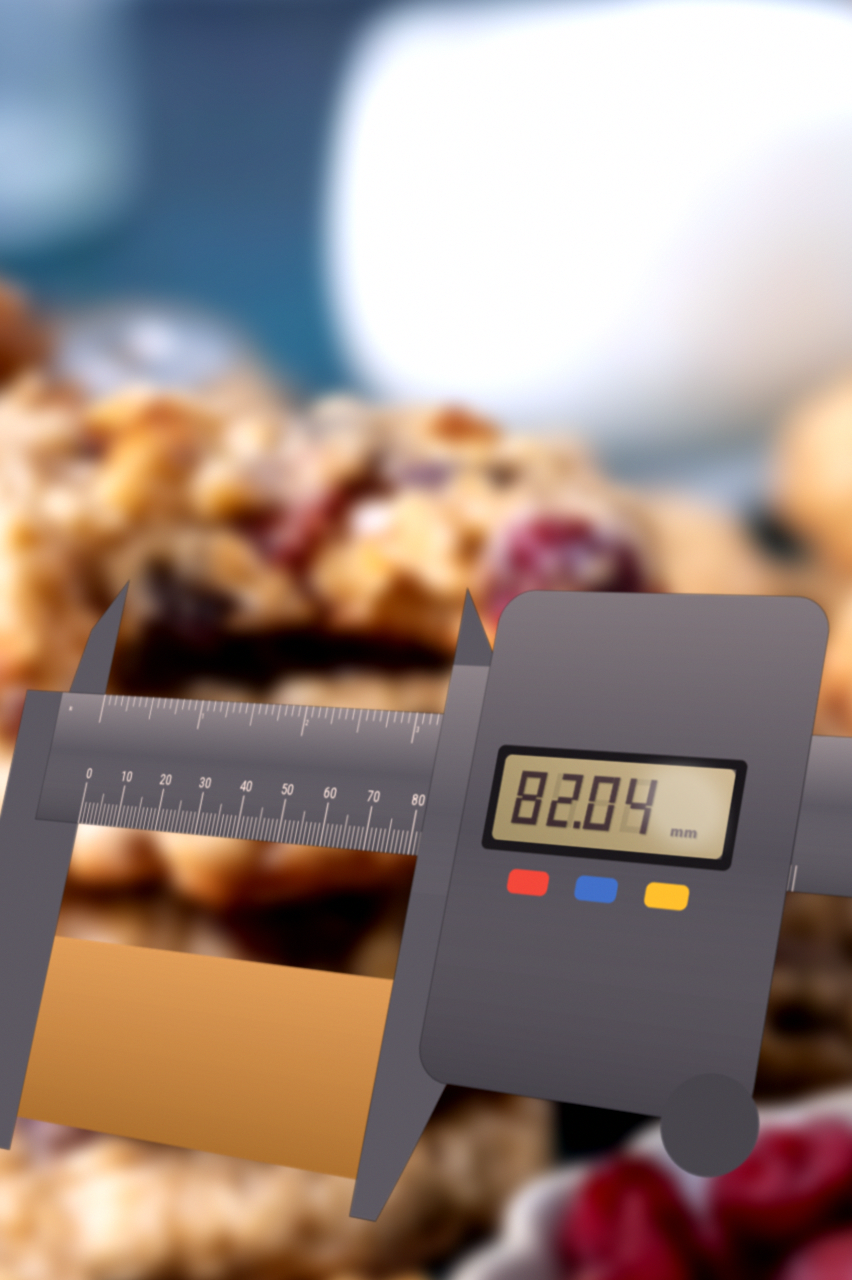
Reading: {"value": 82.04, "unit": "mm"}
